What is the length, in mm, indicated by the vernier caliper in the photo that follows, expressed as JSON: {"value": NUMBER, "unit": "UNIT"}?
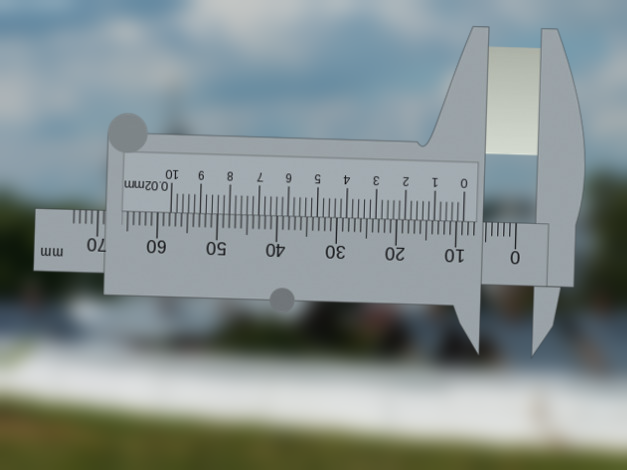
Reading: {"value": 8.8, "unit": "mm"}
